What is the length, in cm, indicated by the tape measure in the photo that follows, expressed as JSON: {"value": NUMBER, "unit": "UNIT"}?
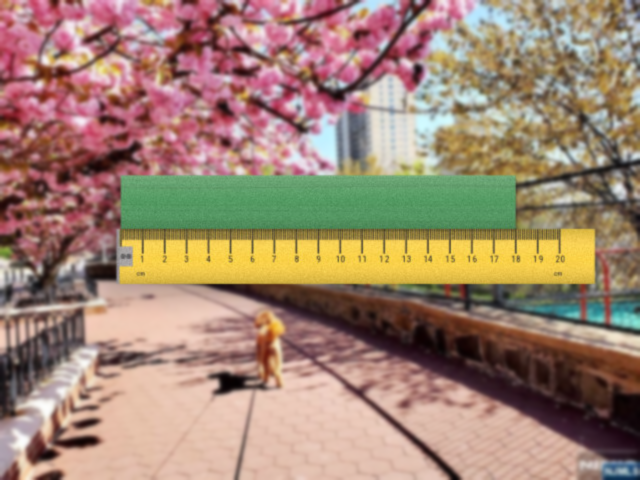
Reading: {"value": 18, "unit": "cm"}
